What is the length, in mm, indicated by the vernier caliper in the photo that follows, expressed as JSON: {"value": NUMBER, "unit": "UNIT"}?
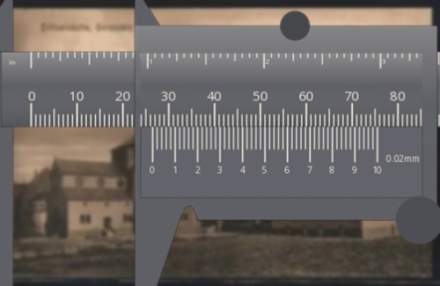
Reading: {"value": 26.5, "unit": "mm"}
